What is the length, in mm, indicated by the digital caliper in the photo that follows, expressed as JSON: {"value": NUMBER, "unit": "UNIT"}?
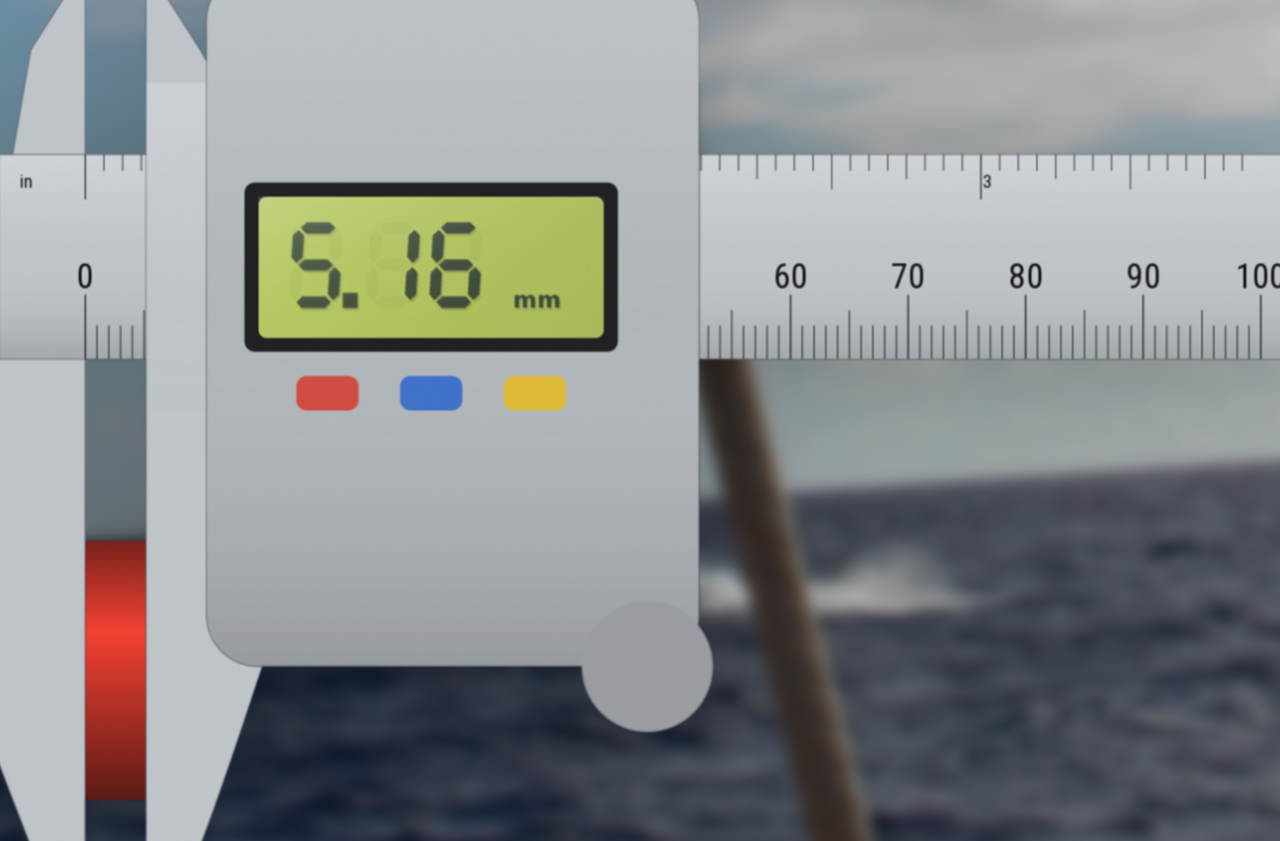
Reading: {"value": 5.16, "unit": "mm"}
